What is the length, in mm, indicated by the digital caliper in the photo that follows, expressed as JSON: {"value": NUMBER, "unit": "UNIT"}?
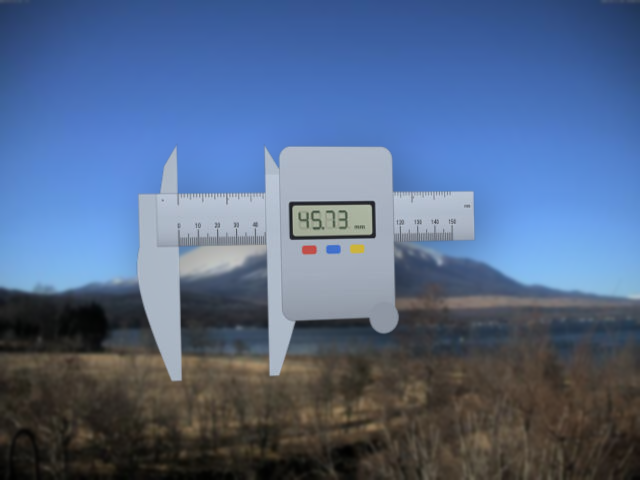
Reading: {"value": 45.73, "unit": "mm"}
